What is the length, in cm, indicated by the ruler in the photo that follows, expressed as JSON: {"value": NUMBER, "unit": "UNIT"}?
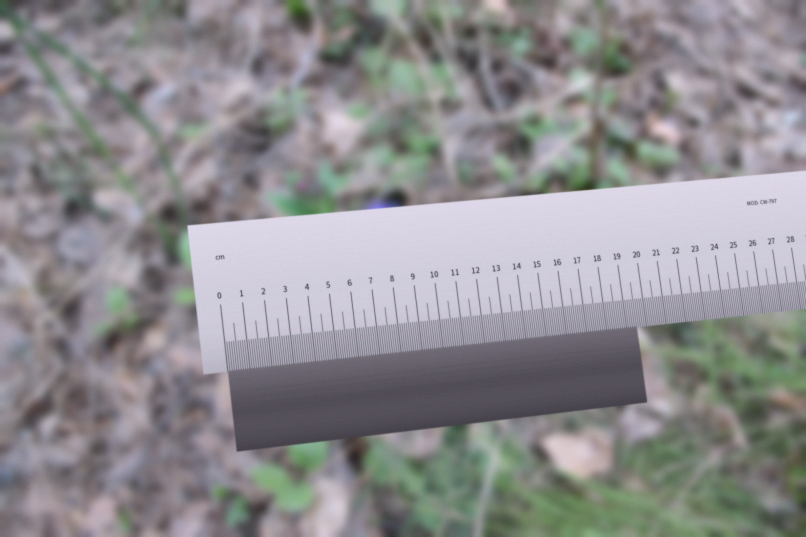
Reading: {"value": 19.5, "unit": "cm"}
